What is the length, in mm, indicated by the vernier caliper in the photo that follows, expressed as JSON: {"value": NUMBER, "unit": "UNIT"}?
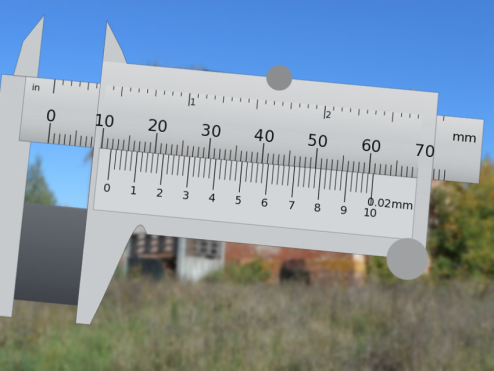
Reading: {"value": 11.8, "unit": "mm"}
